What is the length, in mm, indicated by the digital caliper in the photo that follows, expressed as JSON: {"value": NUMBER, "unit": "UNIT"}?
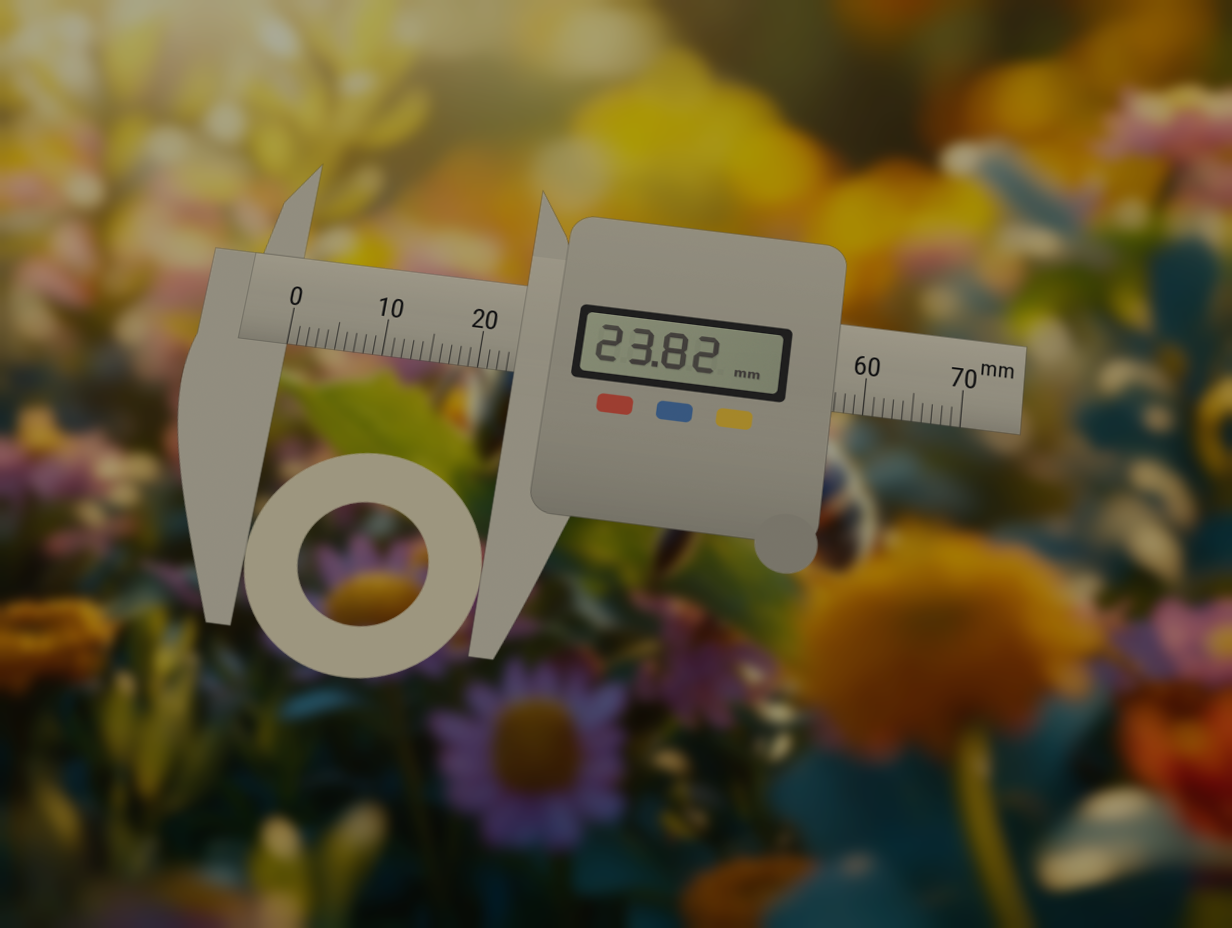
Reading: {"value": 23.82, "unit": "mm"}
